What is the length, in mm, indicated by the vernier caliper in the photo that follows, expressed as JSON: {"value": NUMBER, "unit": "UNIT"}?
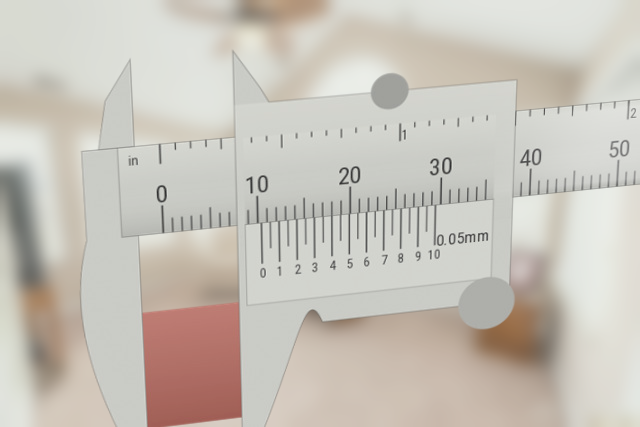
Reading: {"value": 10.4, "unit": "mm"}
